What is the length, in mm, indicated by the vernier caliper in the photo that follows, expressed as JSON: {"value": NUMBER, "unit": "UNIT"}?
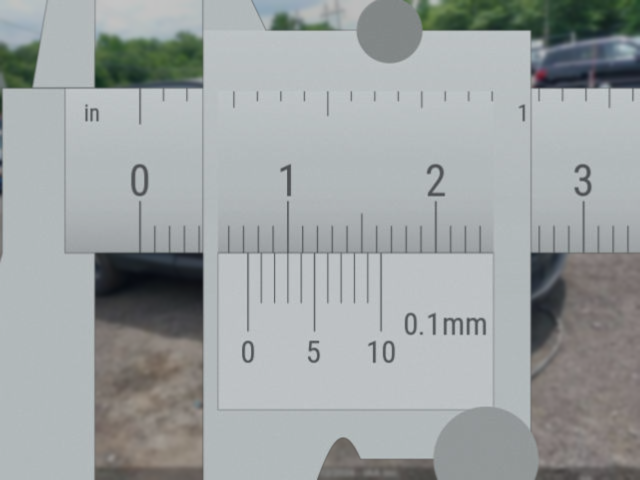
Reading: {"value": 7.3, "unit": "mm"}
